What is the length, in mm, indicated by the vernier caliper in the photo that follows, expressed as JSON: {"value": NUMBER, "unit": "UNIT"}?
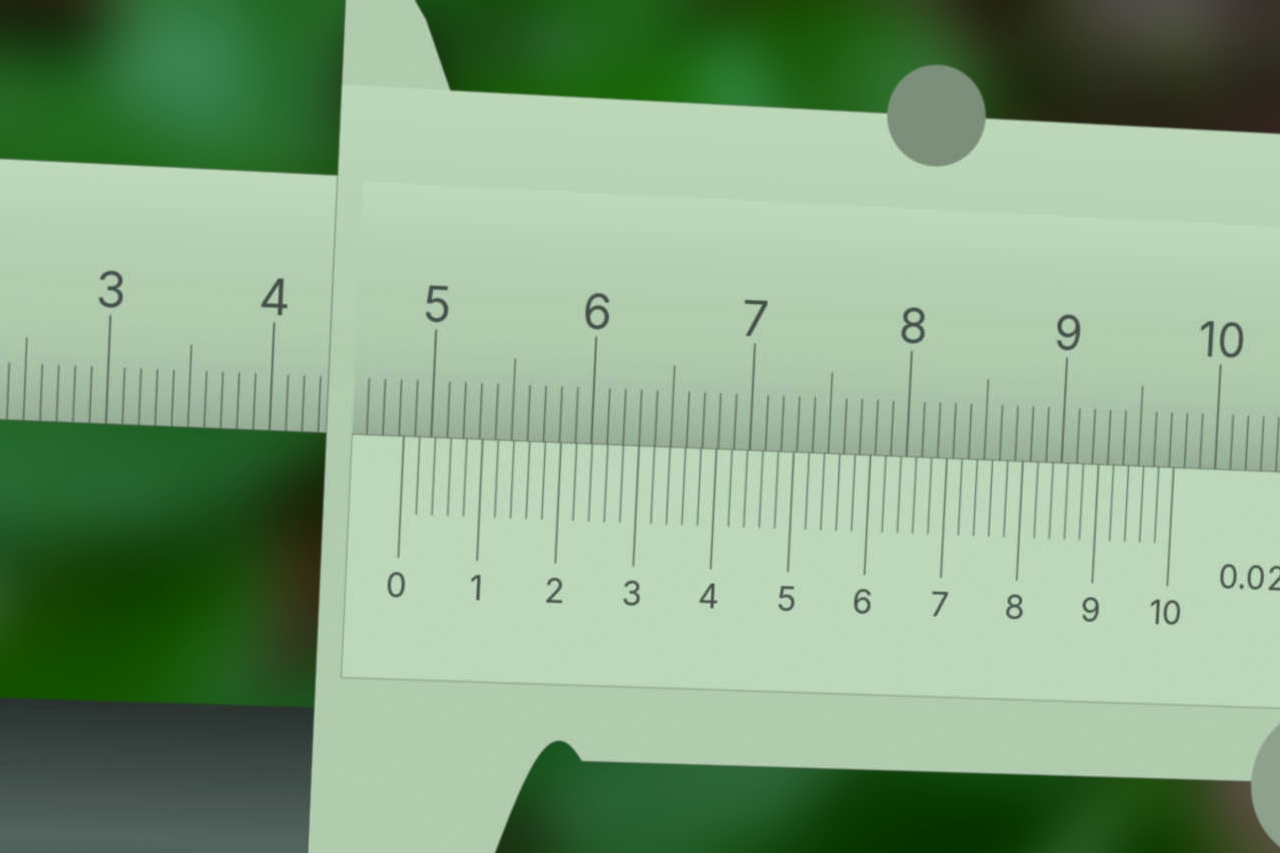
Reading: {"value": 48.3, "unit": "mm"}
